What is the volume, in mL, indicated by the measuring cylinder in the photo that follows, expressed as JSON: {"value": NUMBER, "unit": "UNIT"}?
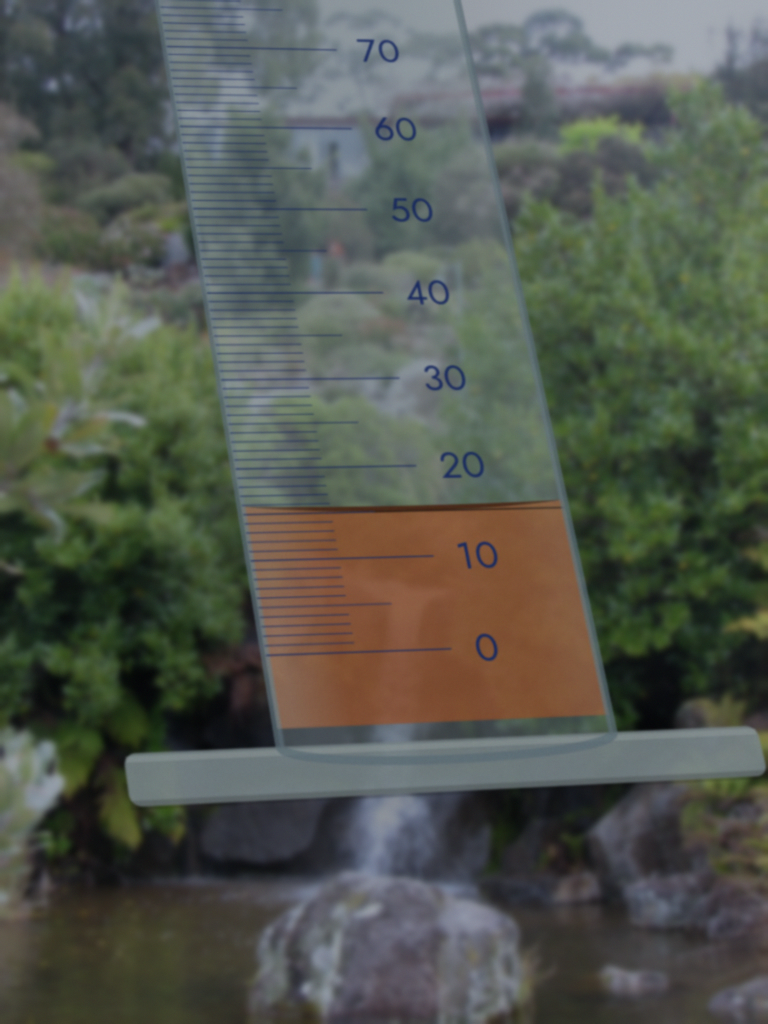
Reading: {"value": 15, "unit": "mL"}
